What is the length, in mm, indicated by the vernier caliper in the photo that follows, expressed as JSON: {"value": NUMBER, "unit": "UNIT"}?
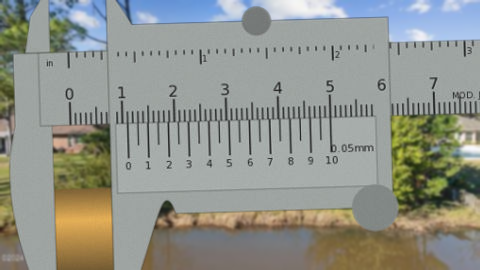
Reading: {"value": 11.0, "unit": "mm"}
